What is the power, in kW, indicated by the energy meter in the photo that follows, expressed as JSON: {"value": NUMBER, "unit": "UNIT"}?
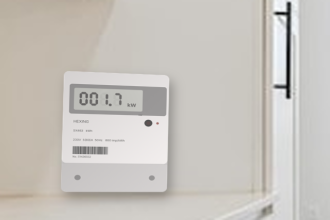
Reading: {"value": 1.7, "unit": "kW"}
